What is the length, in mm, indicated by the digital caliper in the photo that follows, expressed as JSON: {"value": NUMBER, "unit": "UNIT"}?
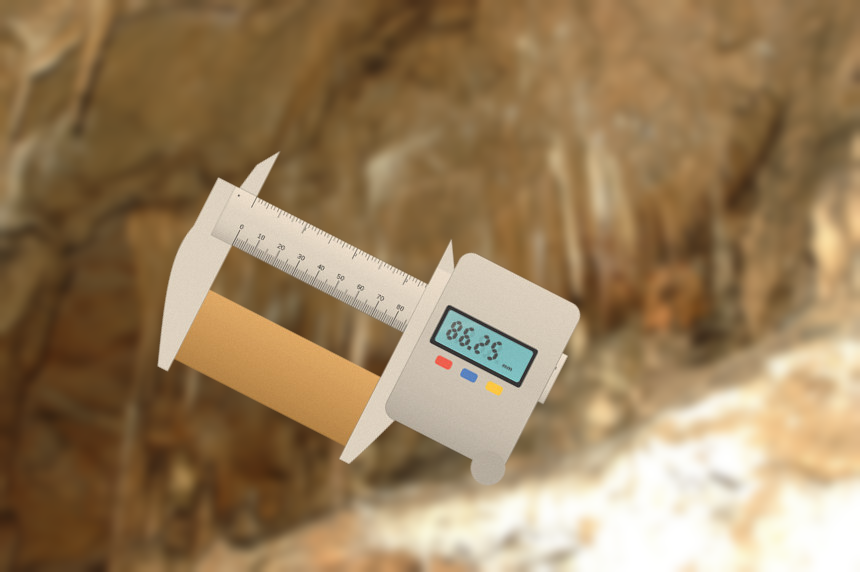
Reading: {"value": 86.25, "unit": "mm"}
